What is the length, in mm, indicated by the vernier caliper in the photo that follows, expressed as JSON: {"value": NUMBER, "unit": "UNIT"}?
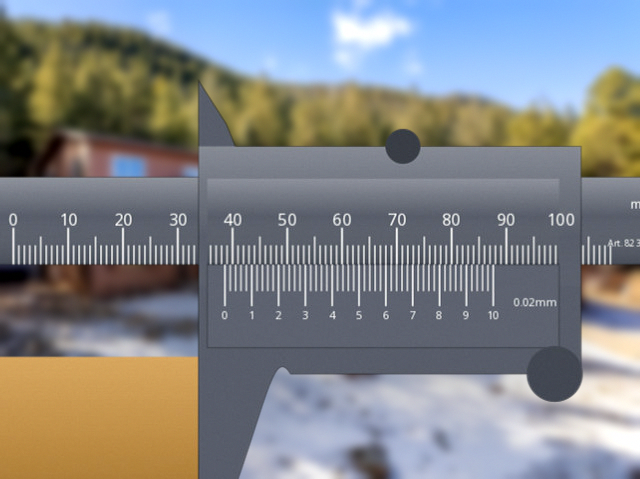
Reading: {"value": 38.6, "unit": "mm"}
